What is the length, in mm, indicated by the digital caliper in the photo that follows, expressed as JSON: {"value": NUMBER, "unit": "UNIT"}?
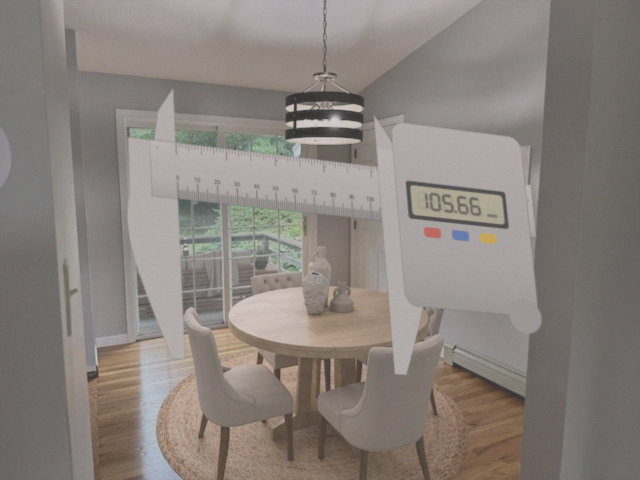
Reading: {"value": 105.66, "unit": "mm"}
